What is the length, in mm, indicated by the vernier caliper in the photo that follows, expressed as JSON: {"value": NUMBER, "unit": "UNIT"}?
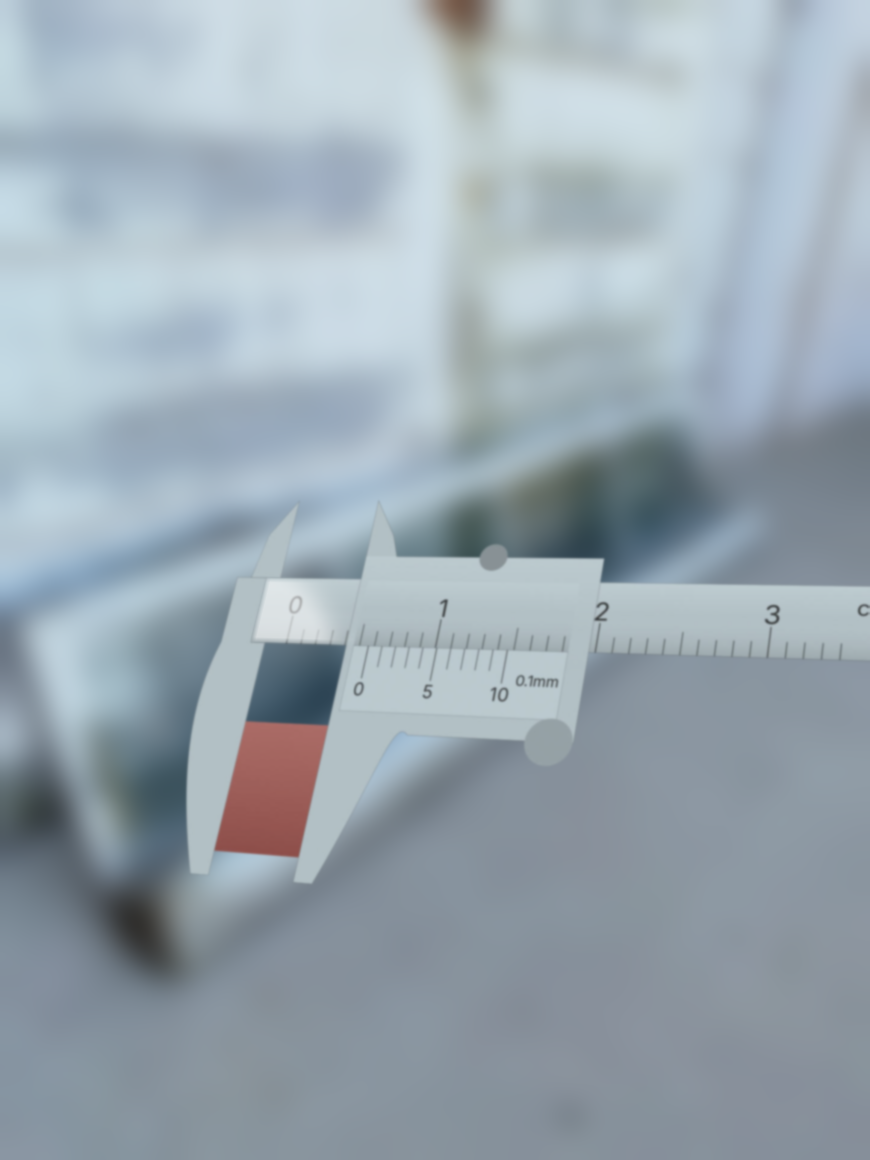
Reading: {"value": 5.6, "unit": "mm"}
